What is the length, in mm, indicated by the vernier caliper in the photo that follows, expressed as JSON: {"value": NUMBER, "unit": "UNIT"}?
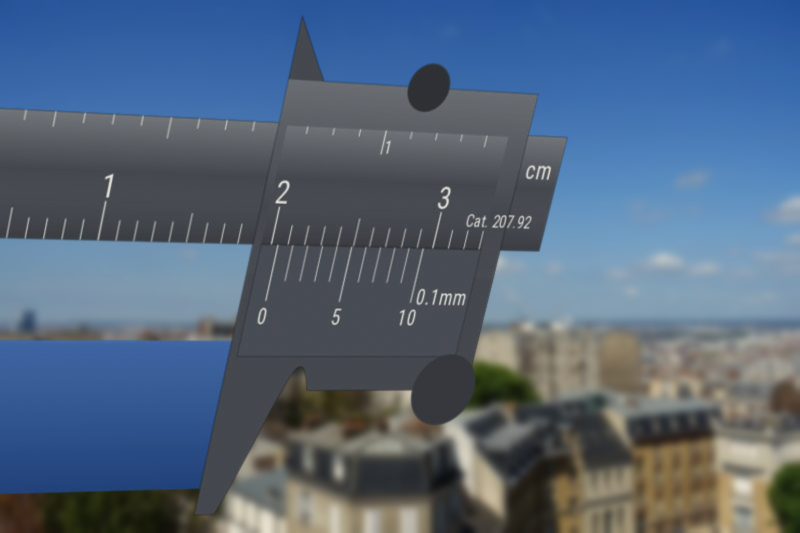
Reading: {"value": 20.4, "unit": "mm"}
